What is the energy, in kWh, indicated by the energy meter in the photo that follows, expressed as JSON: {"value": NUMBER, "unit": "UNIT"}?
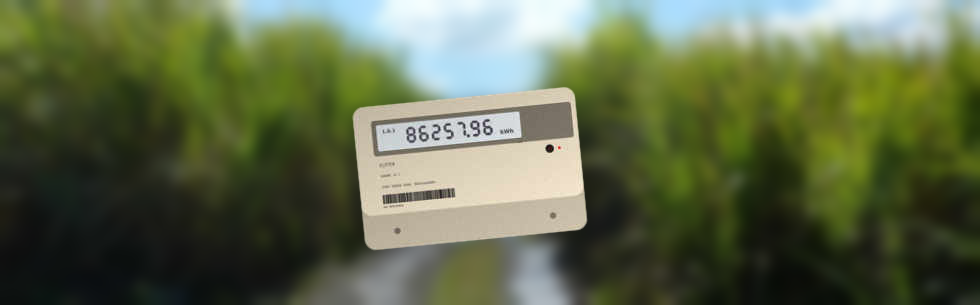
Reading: {"value": 86257.96, "unit": "kWh"}
